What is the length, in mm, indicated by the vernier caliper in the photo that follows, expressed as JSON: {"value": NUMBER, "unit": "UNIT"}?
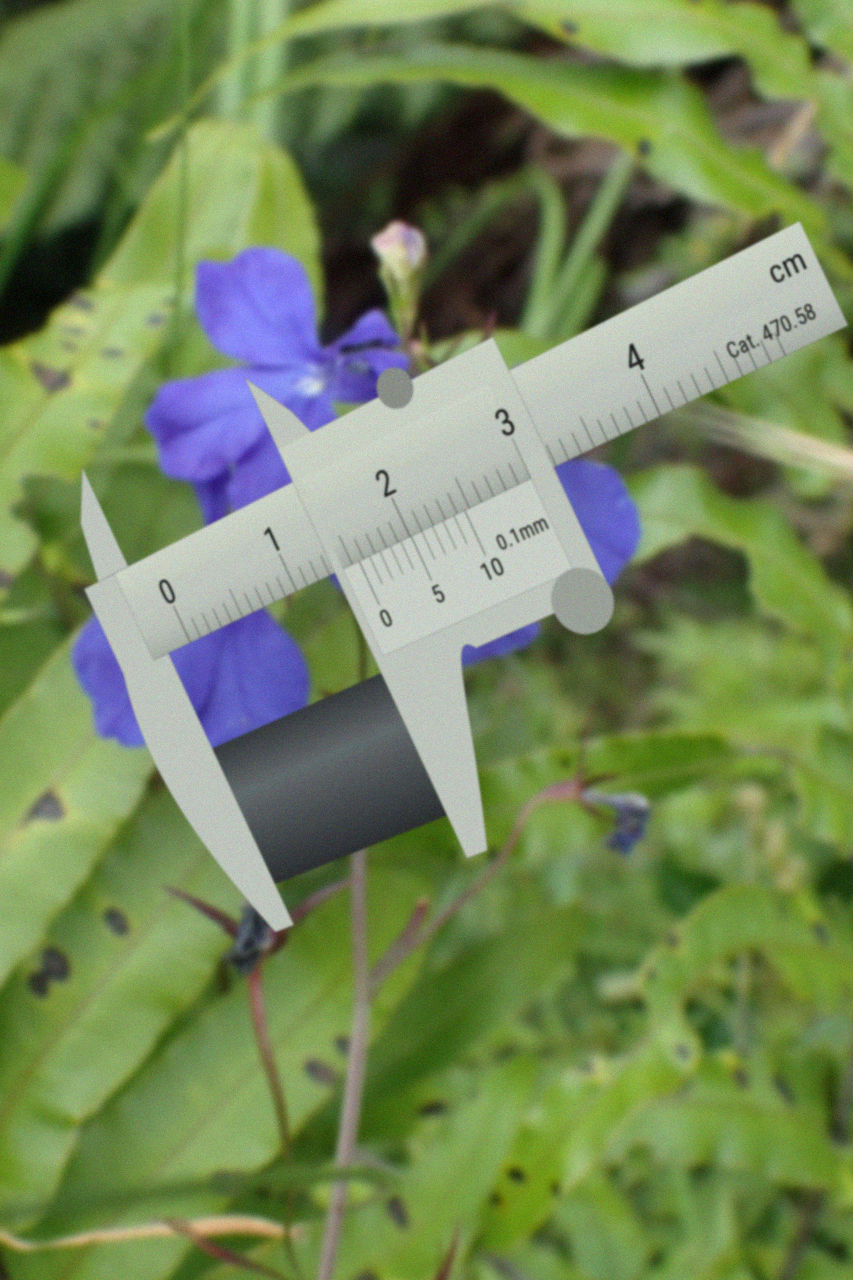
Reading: {"value": 15.6, "unit": "mm"}
